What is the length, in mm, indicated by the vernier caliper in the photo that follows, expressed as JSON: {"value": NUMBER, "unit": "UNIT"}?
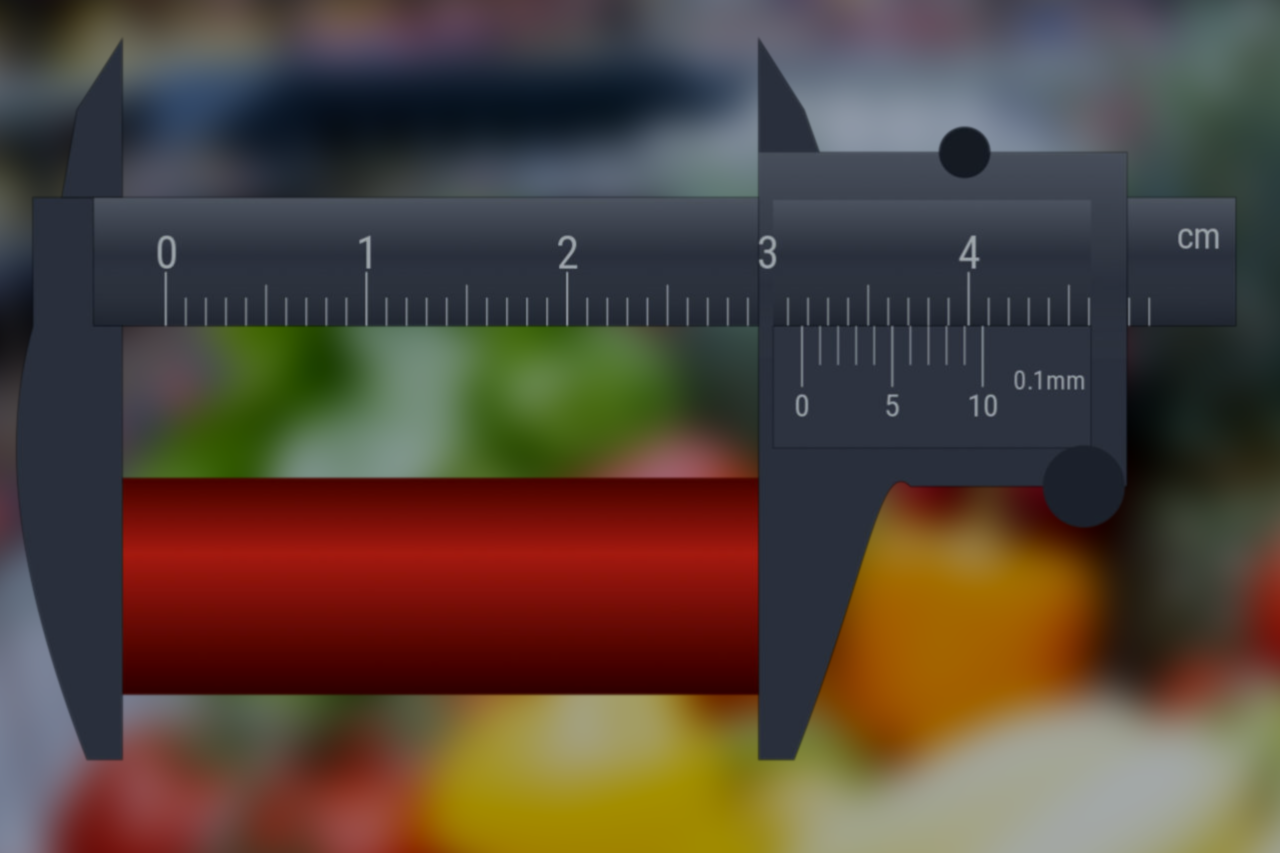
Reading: {"value": 31.7, "unit": "mm"}
